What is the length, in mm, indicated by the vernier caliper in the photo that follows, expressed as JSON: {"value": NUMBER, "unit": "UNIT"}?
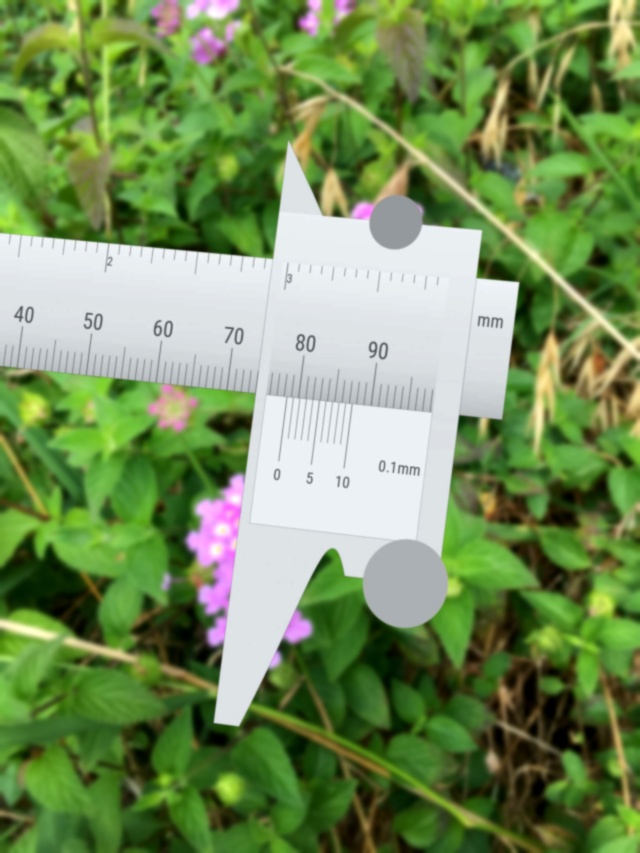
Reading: {"value": 78.4, "unit": "mm"}
